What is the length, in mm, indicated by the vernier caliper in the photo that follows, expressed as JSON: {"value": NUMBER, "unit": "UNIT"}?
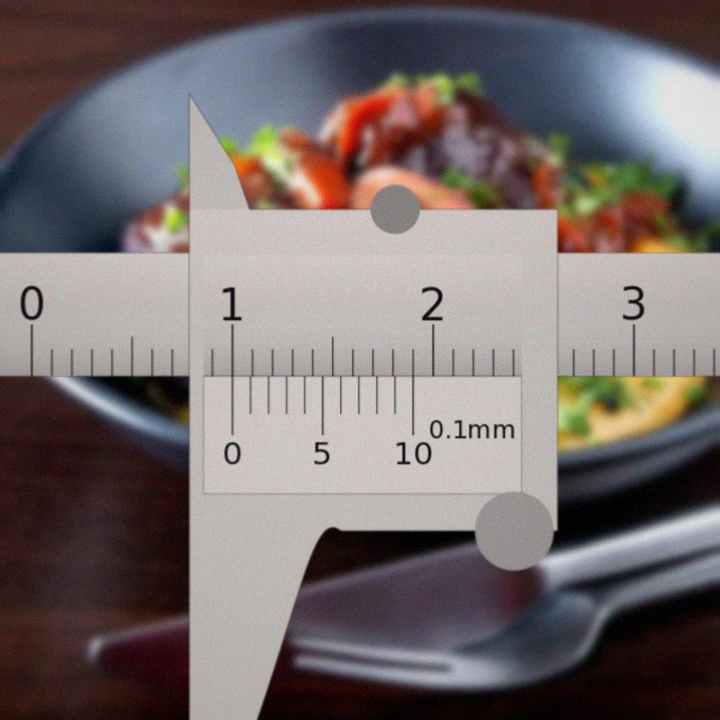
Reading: {"value": 10.0, "unit": "mm"}
